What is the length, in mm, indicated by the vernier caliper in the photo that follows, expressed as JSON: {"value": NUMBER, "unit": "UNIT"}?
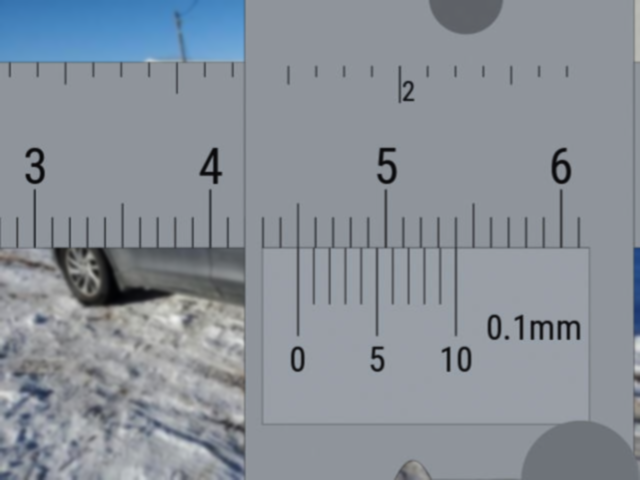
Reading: {"value": 45.0, "unit": "mm"}
